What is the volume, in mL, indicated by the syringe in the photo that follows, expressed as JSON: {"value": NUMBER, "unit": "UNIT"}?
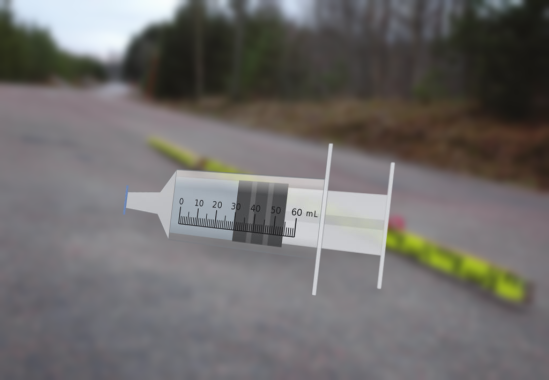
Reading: {"value": 30, "unit": "mL"}
